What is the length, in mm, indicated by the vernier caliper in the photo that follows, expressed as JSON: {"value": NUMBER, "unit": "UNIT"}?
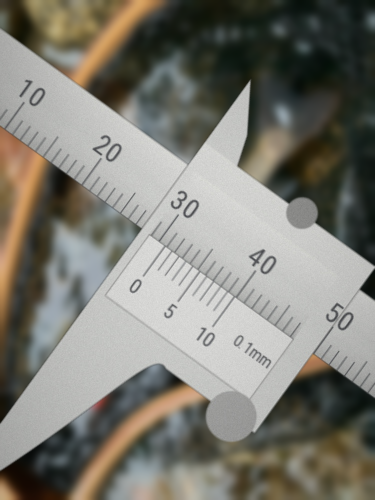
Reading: {"value": 30.8, "unit": "mm"}
